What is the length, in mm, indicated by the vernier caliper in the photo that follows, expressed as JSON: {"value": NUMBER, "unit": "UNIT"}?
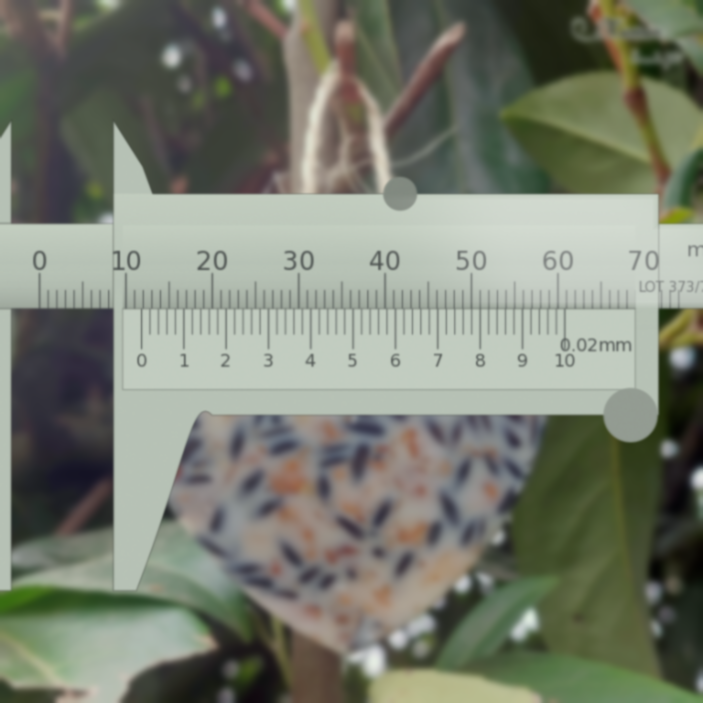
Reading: {"value": 11.8, "unit": "mm"}
